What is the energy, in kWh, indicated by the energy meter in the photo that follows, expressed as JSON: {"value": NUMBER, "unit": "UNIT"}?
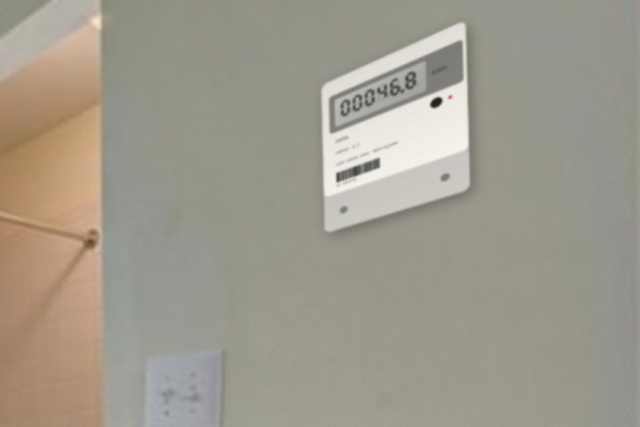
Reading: {"value": 46.8, "unit": "kWh"}
